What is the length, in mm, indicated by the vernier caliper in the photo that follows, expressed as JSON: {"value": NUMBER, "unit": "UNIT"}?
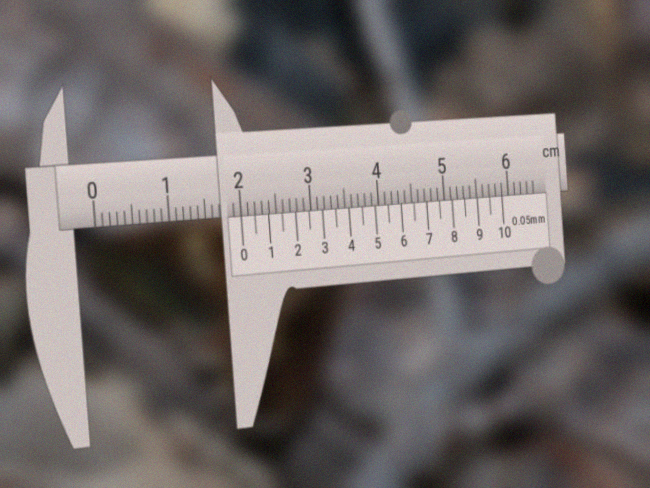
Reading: {"value": 20.0, "unit": "mm"}
